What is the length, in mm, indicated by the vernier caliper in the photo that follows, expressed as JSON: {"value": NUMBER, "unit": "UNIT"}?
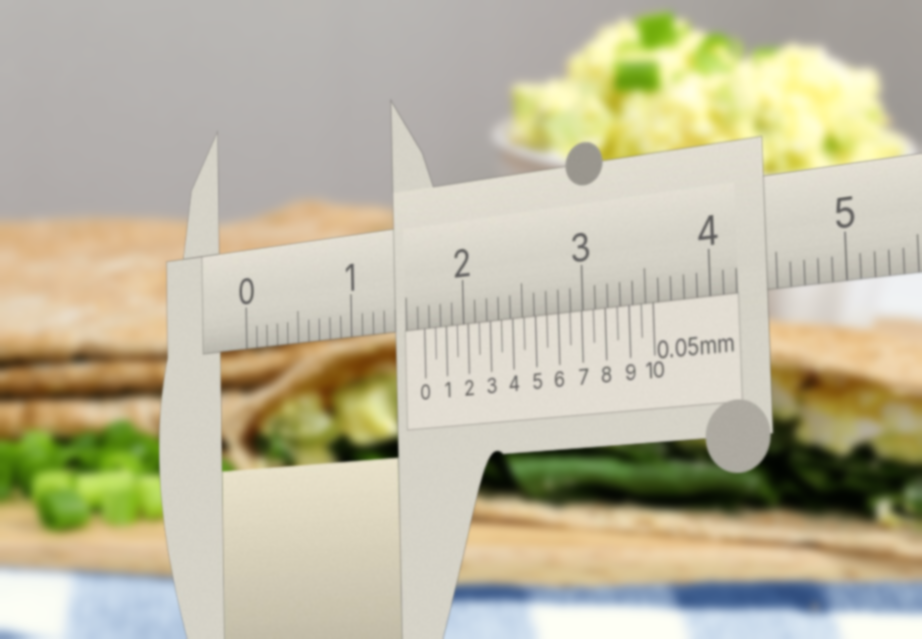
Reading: {"value": 16.6, "unit": "mm"}
